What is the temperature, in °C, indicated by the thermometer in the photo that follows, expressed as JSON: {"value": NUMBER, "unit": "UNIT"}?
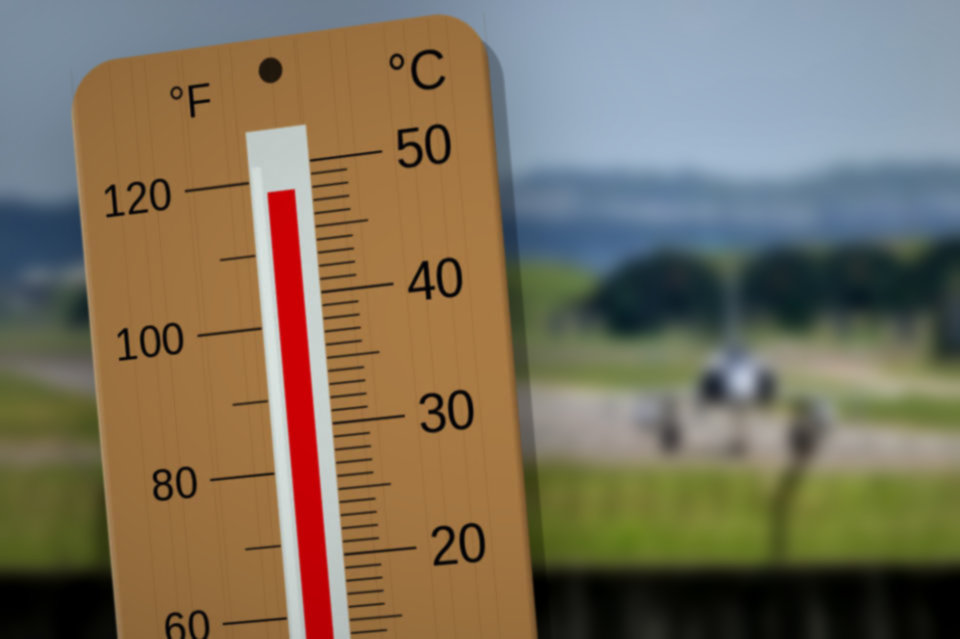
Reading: {"value": 48, "unit": "°C"}
